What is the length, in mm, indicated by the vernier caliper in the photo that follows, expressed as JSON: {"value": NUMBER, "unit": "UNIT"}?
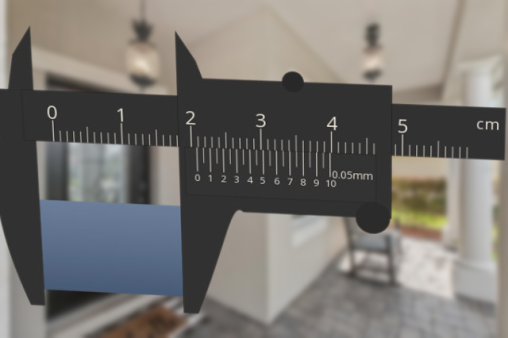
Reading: {"value": 20.8, "unit": "mm"}
